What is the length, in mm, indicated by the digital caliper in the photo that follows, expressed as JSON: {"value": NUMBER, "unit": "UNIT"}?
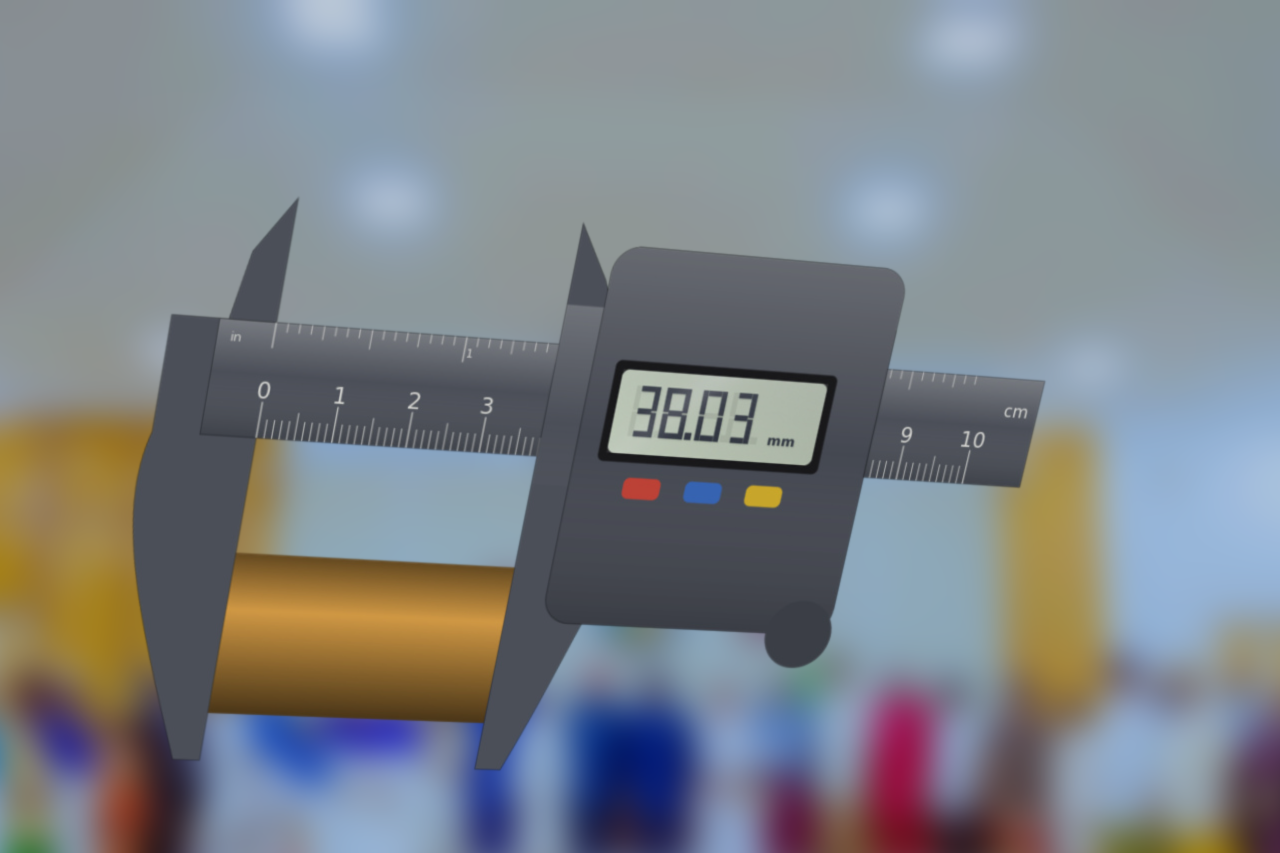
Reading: {"value": 38.03, "unit": "mm"}
